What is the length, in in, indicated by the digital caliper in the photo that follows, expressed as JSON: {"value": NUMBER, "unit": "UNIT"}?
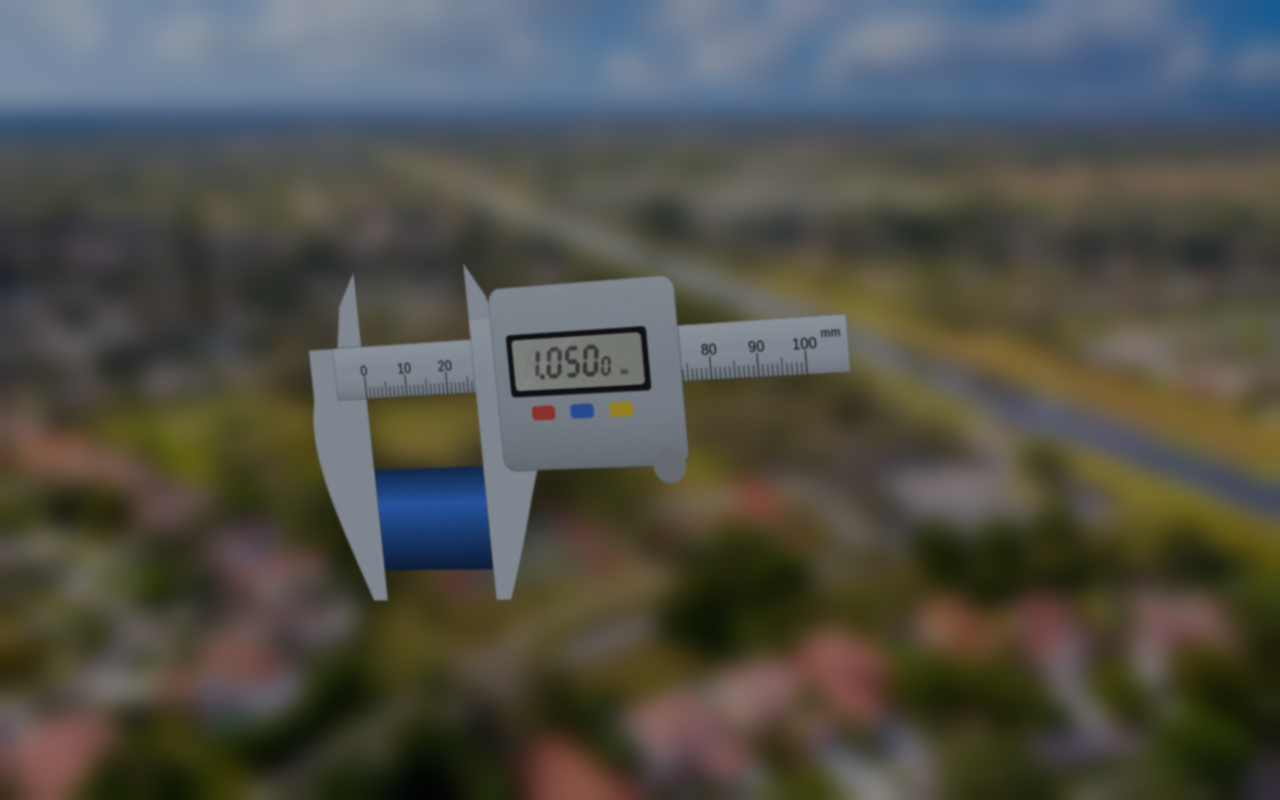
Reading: {"value": 1.0500, "unit": "in"}
